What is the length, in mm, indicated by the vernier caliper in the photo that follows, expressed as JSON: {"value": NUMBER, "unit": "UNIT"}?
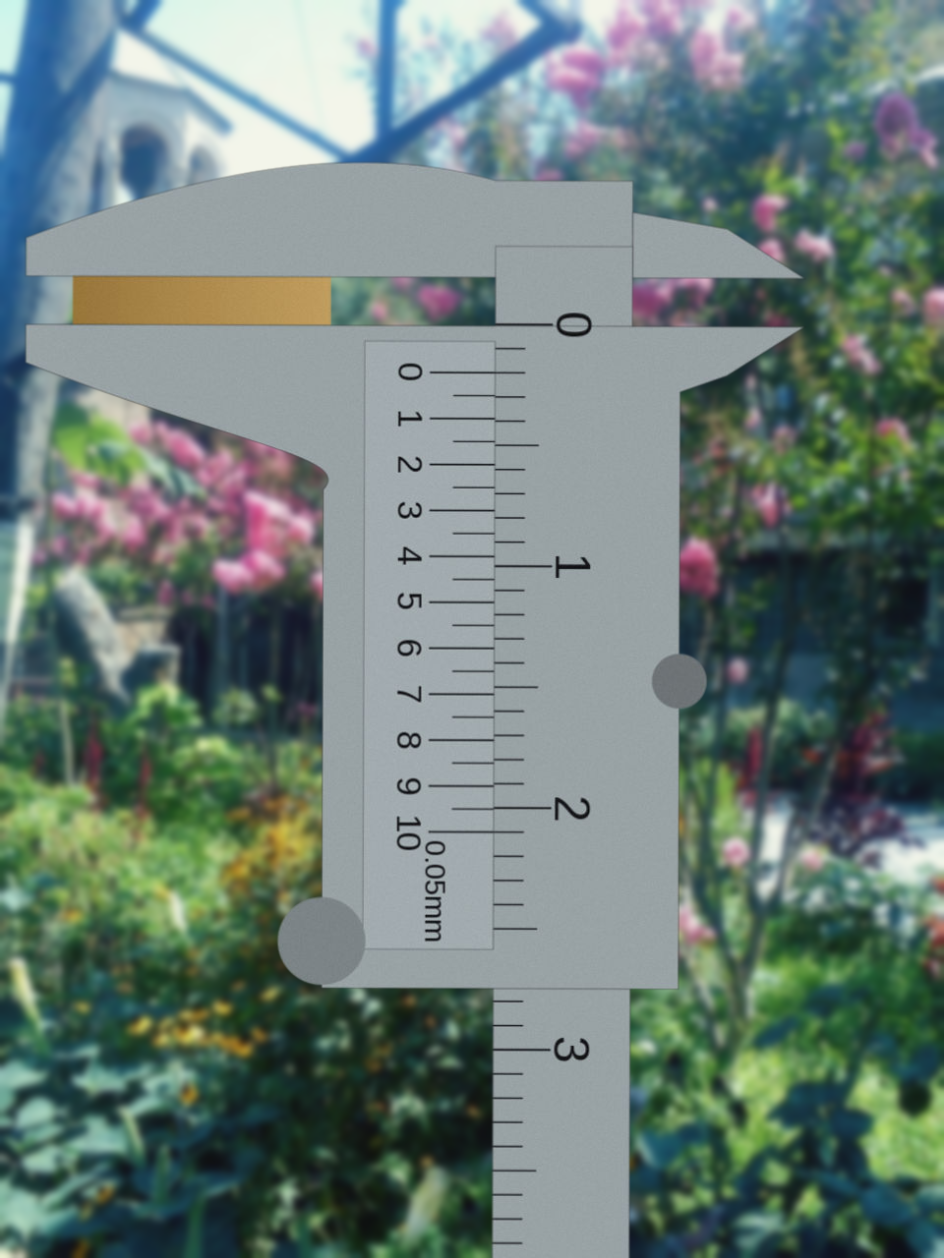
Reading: {"value": 2.00, "unit": "mm"}
